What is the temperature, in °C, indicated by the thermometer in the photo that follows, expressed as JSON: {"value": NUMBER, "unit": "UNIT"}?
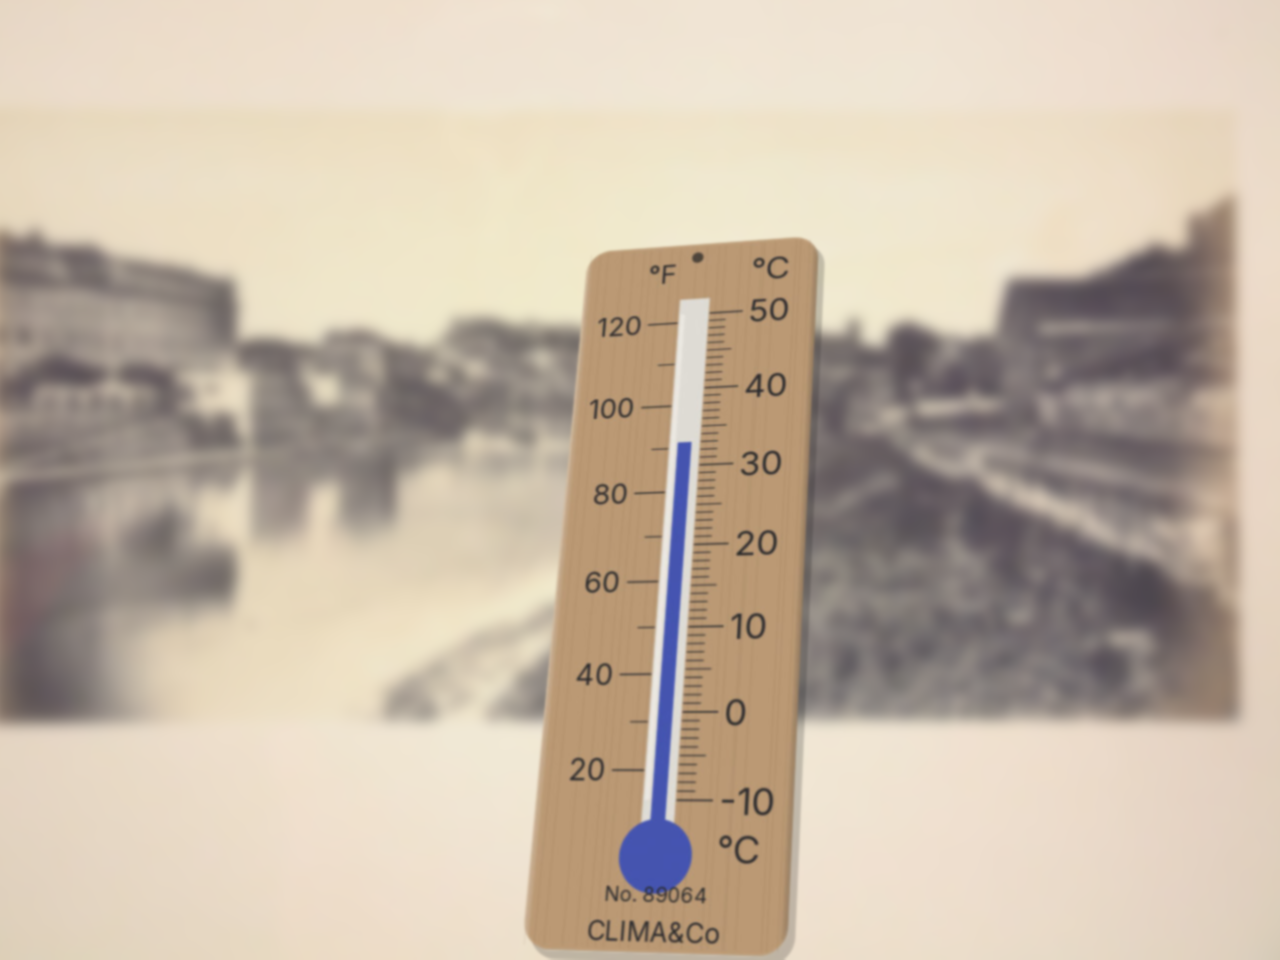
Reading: {"value": 33, "unit": "°C"}
